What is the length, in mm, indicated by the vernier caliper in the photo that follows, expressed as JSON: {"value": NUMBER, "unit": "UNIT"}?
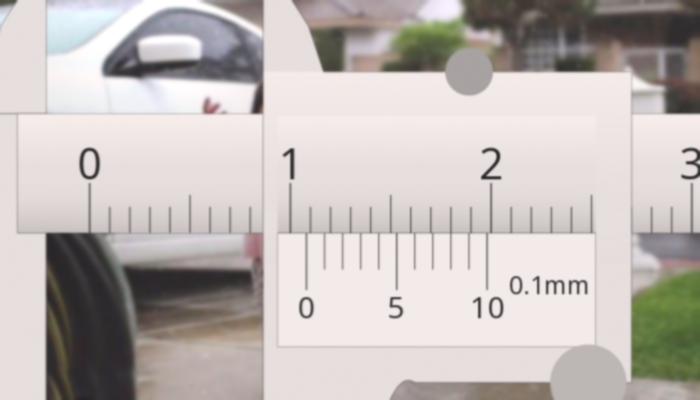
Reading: {"value": 10.8, "unit": "mm"}
